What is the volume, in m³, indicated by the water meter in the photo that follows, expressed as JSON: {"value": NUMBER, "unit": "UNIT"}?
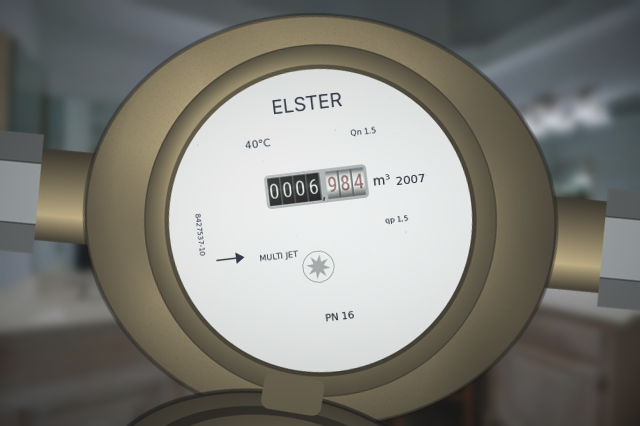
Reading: {"value": 6.984, "unit": "m³"}
